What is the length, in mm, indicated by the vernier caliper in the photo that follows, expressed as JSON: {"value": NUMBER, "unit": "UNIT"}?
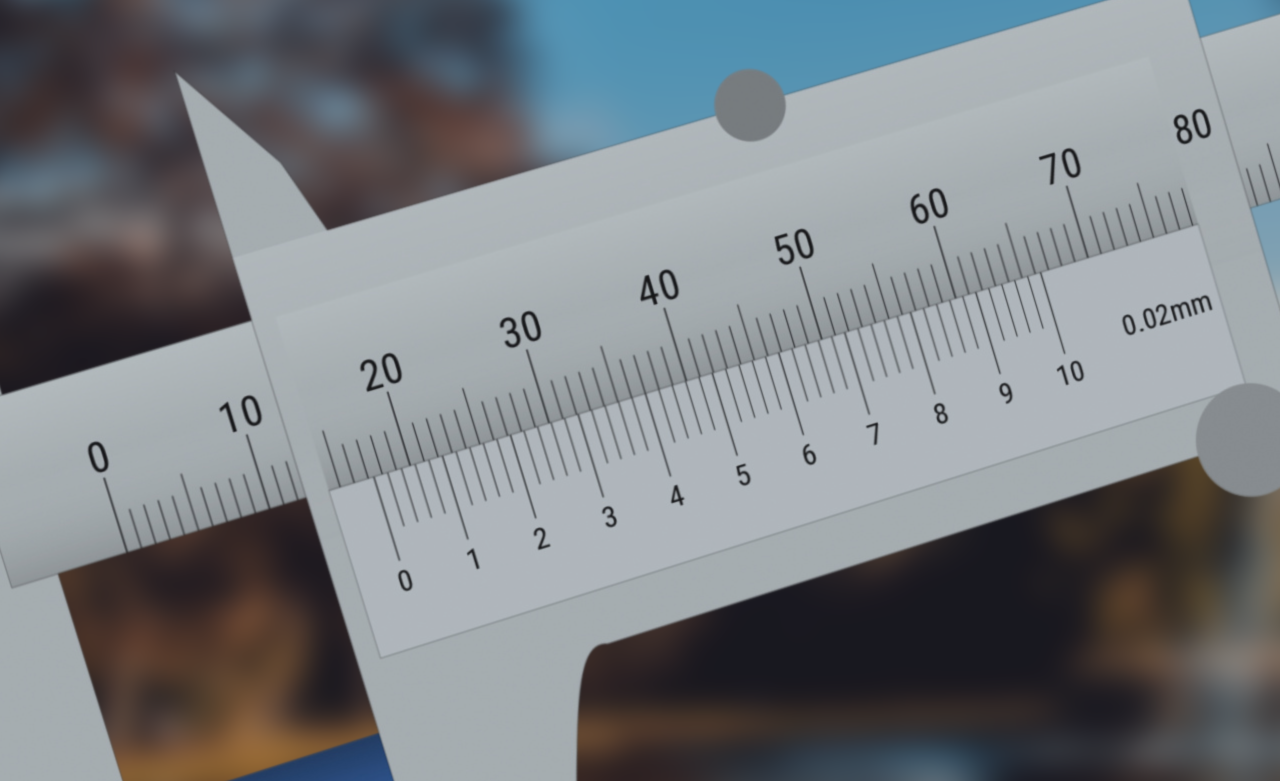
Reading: {"value": 17.4, "unit": "mm"}
